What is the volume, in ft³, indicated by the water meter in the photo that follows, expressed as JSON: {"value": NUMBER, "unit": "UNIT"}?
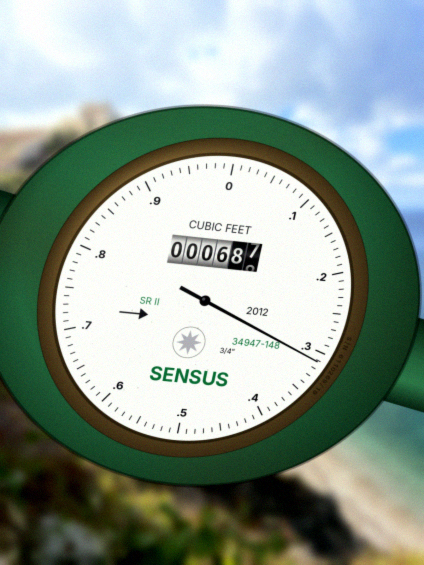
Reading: {"value": 687.31, "unit": "ft³"}
